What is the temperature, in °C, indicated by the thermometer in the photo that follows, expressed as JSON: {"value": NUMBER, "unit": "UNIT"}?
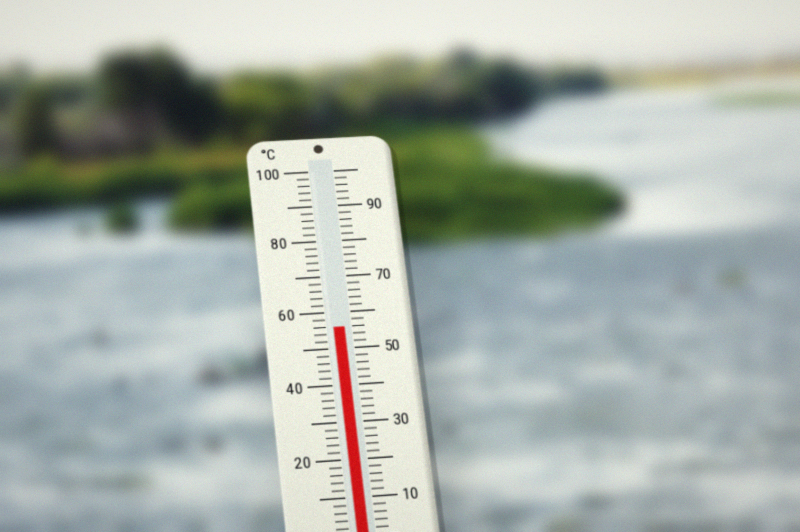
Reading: {"value": 56, "unit": "°C"}
